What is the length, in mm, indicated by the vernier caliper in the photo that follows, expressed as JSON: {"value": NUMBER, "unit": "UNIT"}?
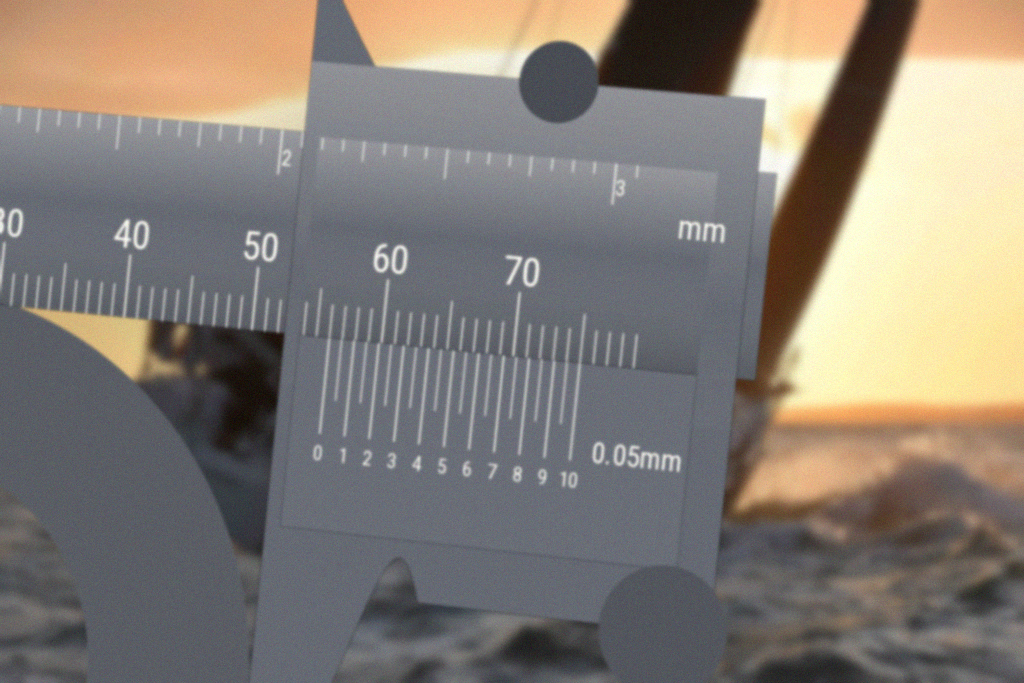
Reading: {"value": 56.0, "unit": "mm"}
